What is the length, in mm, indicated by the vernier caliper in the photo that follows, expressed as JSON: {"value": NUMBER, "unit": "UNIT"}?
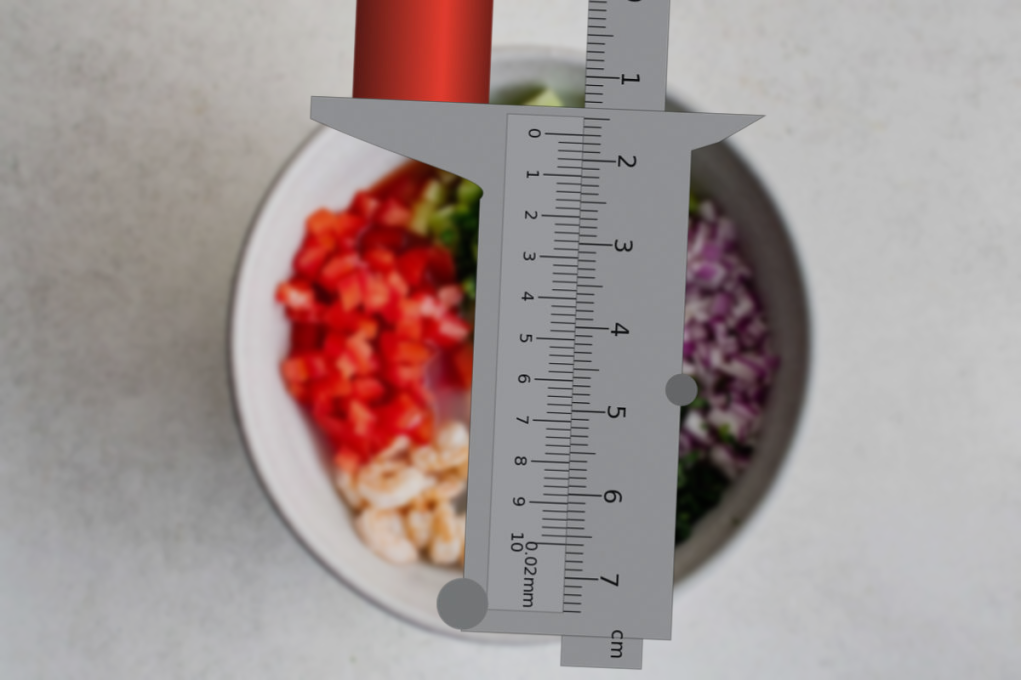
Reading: {"value": 17.0, "unit": "mm"}
